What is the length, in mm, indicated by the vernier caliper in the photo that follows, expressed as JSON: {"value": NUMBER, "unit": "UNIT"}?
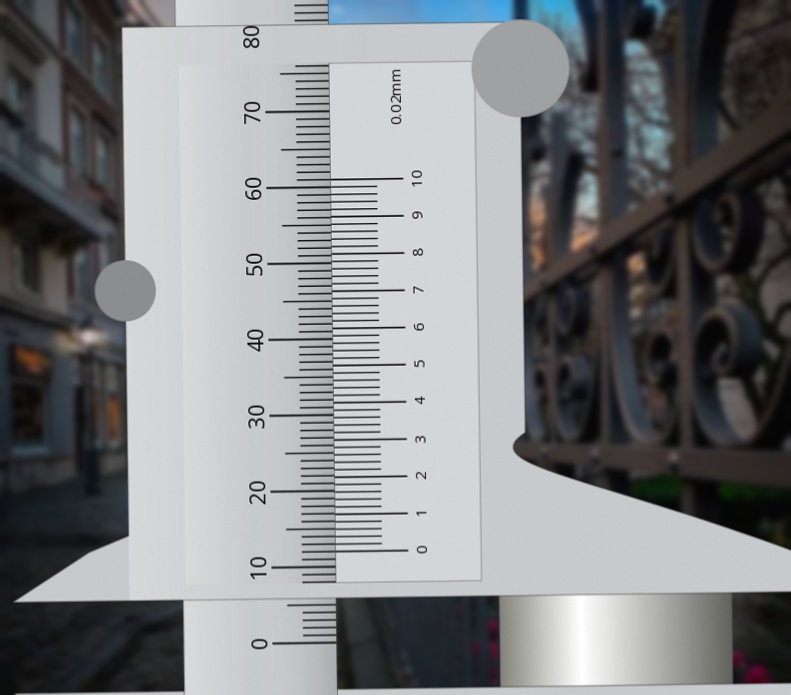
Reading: {"value": 12.0, "unit": "mm"}
